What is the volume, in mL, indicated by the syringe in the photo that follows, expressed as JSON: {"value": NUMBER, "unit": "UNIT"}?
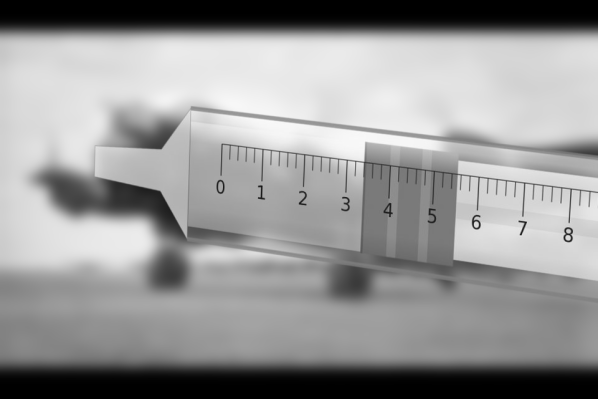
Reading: {"value": 3.4, "unit": "mL"}
